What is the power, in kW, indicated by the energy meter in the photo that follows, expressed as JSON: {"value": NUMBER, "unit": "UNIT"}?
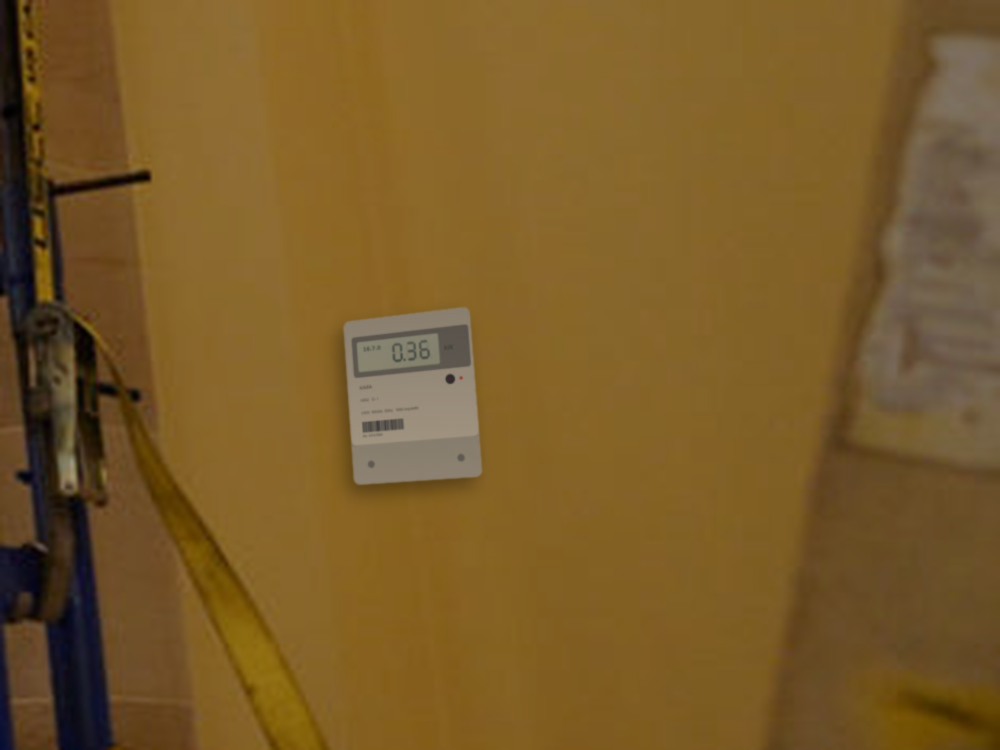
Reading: {"value": 0.36, "unit": "kW"}
